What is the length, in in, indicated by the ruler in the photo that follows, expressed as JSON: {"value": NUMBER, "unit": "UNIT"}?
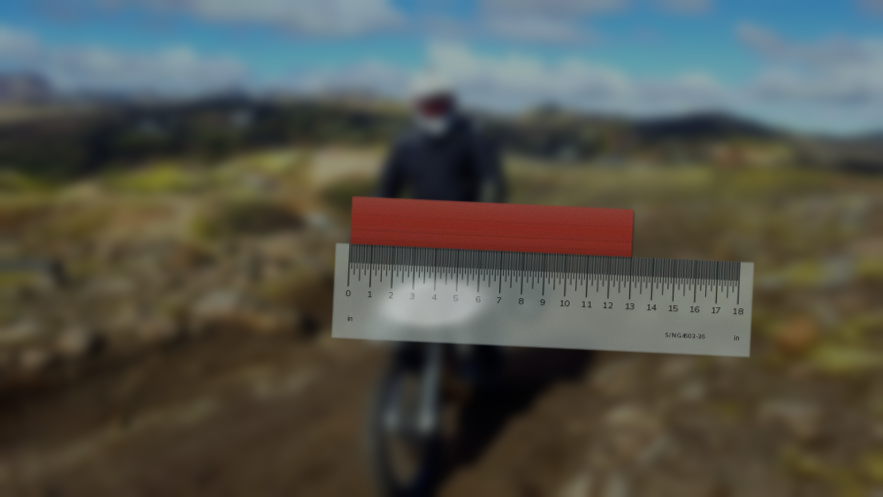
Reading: {"value": 13, "unit": "in"}
